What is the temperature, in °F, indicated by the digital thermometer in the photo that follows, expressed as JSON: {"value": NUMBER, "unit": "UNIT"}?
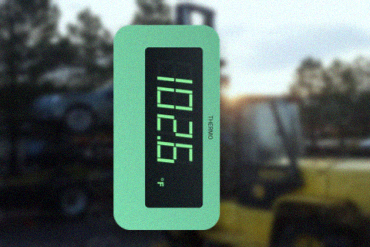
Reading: {"value": 102.6, "unit": "°F"}
